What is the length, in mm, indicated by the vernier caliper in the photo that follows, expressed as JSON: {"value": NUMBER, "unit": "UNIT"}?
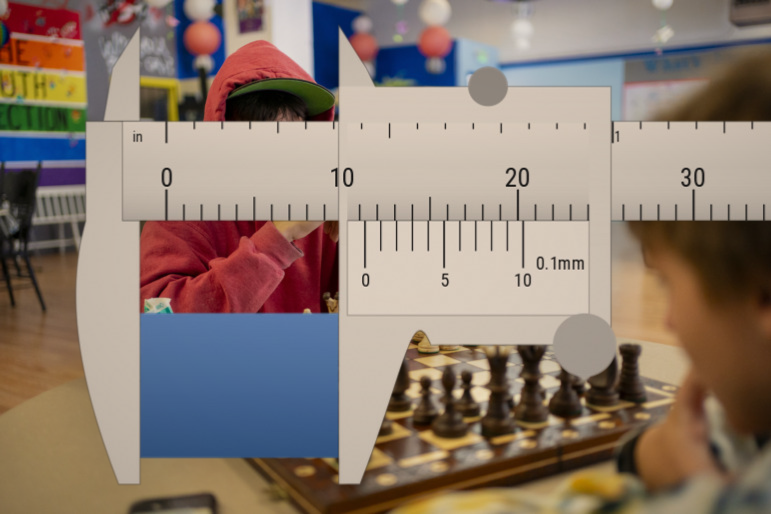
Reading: {"value": 11.3, "unit": "mm"}
